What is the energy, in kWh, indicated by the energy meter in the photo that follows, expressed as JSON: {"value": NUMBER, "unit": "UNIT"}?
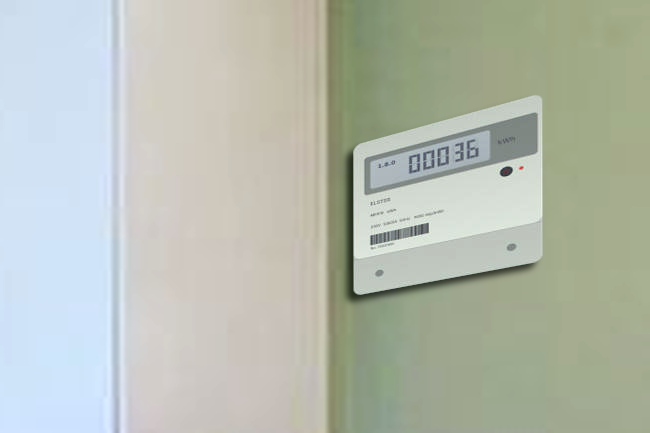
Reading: {"value": 36, "unit": "kWh"}
